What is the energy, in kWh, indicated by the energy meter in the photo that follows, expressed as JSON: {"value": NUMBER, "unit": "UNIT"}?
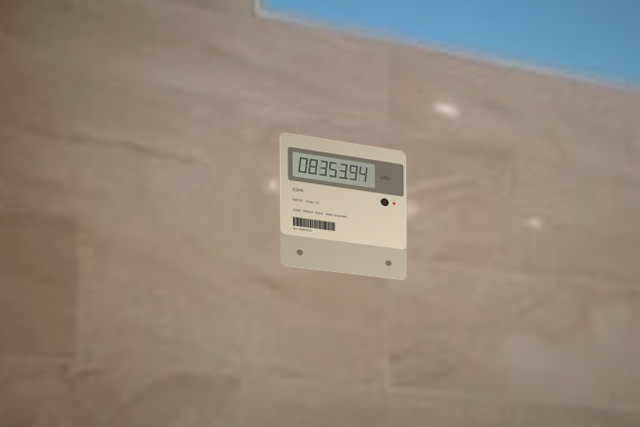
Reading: {"value": 8353.94, "unit": "kWh"}
